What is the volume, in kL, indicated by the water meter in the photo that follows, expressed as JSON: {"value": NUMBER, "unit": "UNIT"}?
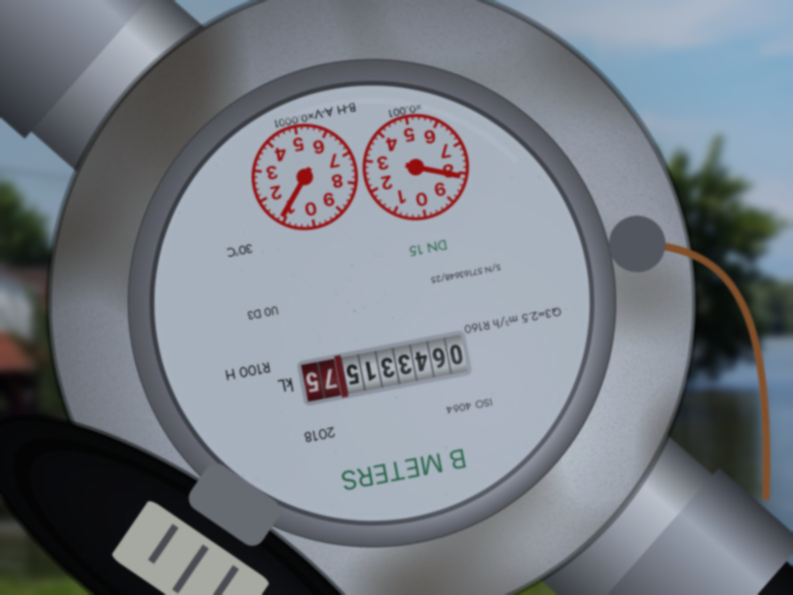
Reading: {"value": 643315.7581, "unit": "kL"}
